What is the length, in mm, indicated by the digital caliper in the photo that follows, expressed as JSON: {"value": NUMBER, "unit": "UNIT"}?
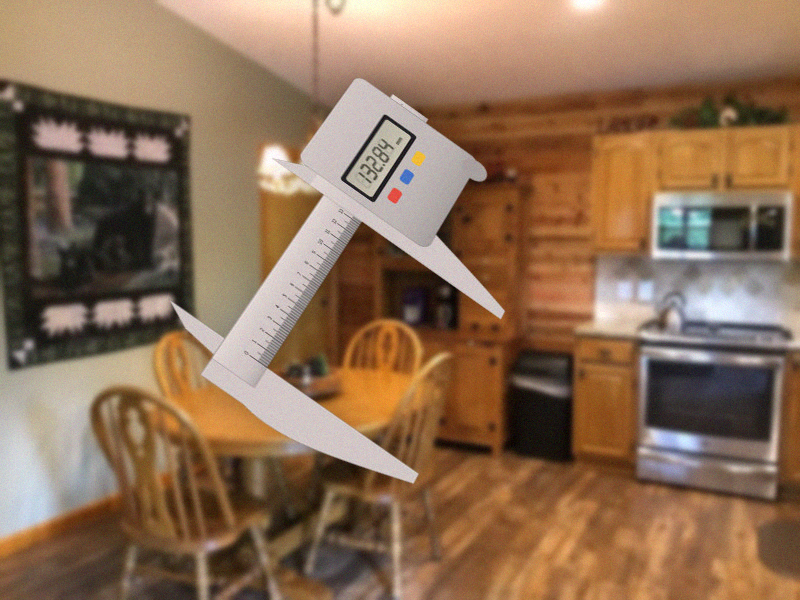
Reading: {"value": 132.84, "unit": "mm"}
